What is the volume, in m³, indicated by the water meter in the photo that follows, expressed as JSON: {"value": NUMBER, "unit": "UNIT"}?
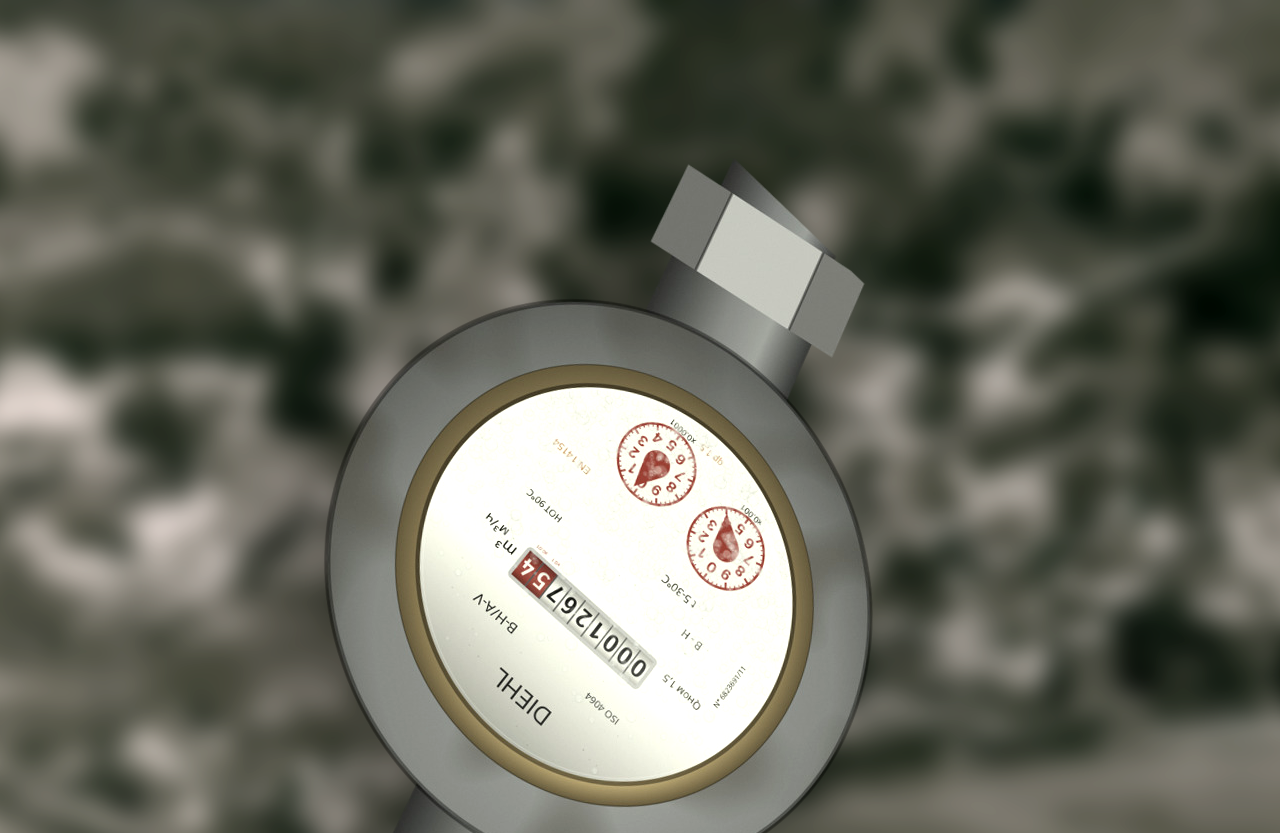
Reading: {"value": 1267.5440, "unit": "m³"}
